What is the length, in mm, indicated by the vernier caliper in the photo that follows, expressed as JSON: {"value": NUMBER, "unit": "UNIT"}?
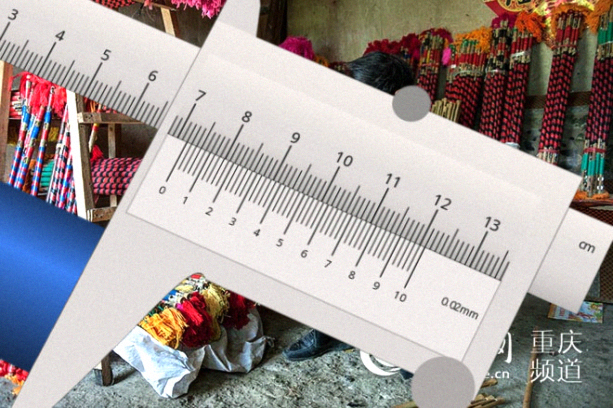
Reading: {"value": 72.0, "unit": "mm"}
